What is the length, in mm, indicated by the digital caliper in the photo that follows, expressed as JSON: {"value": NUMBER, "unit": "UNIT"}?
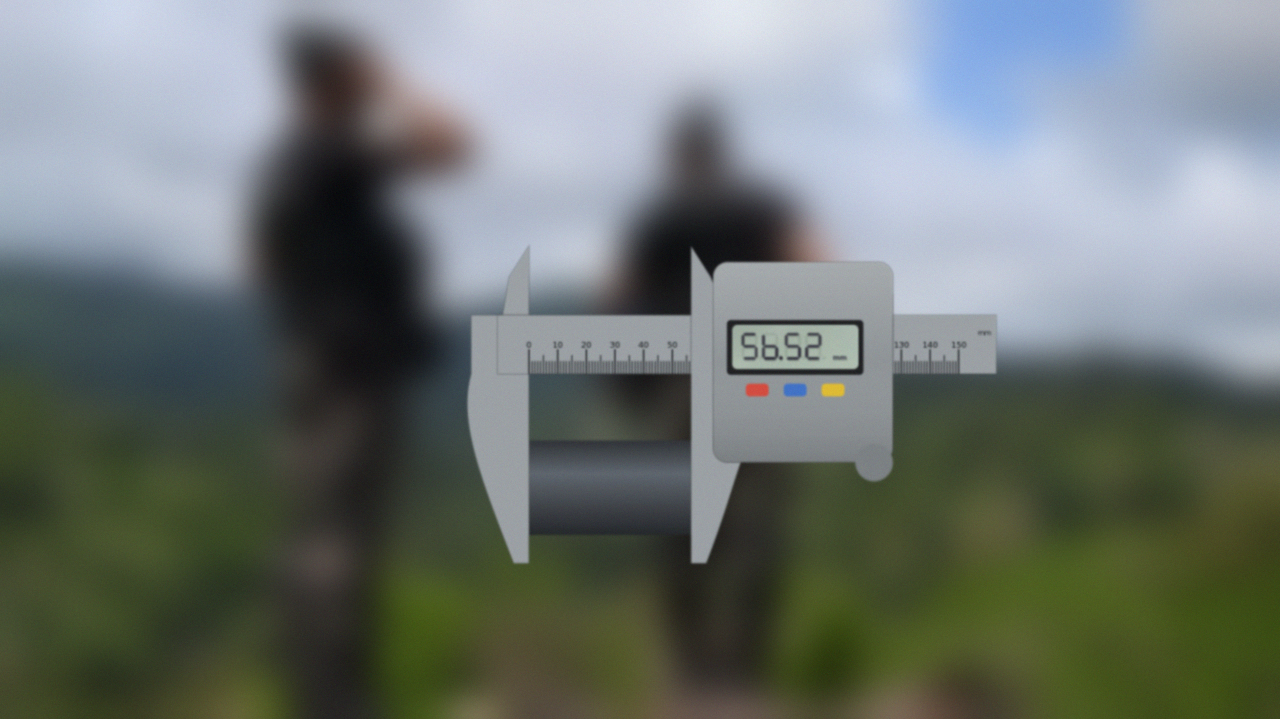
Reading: {"value": 56.52, "unit": "mm"}
